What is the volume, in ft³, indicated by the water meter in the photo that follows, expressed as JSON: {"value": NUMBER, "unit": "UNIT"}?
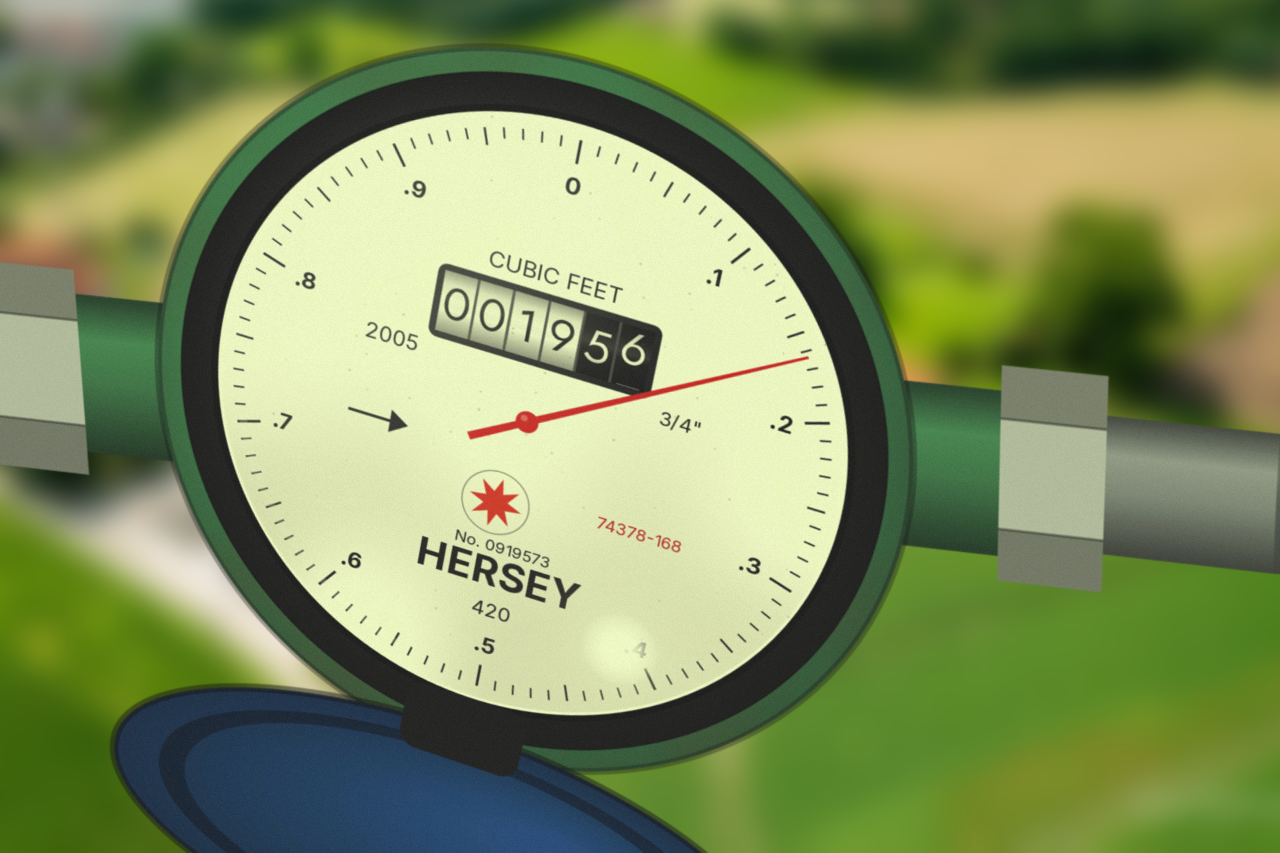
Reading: {"value": 1956.16, "unit": "ft³"}
